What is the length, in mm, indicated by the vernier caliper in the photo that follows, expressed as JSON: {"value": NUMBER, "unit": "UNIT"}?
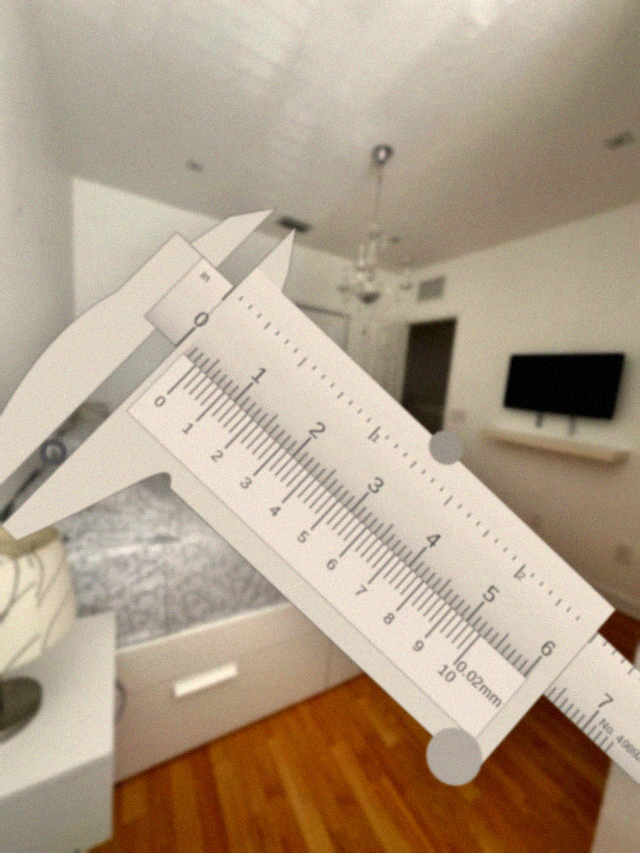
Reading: {"value": 3.4, "unit": "mm"}
